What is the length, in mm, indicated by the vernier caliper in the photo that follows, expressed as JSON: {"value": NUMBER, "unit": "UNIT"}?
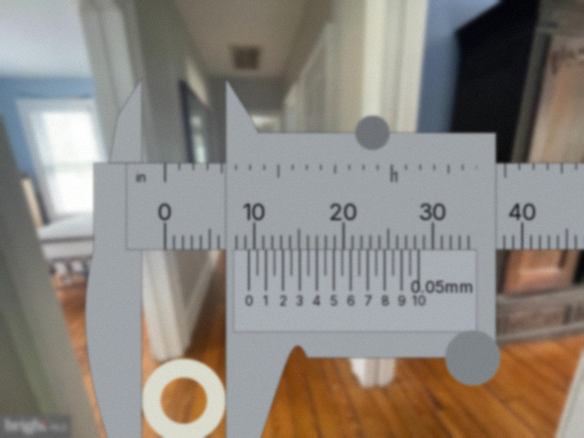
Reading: {"value": 9.4, "unit": "mm"}
